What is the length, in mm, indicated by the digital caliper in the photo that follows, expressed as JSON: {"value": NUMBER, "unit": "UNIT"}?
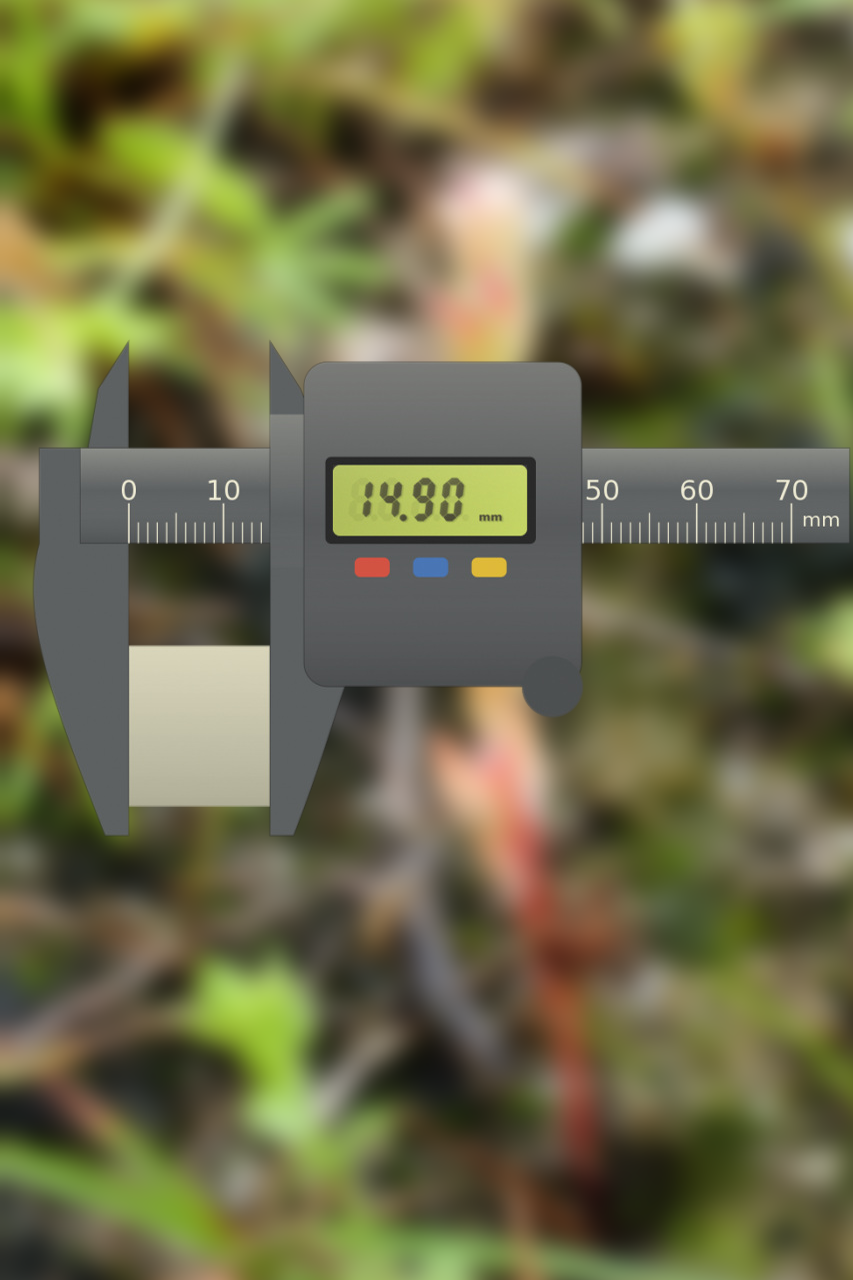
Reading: {"value": 14.90, "unit": "mm"}
